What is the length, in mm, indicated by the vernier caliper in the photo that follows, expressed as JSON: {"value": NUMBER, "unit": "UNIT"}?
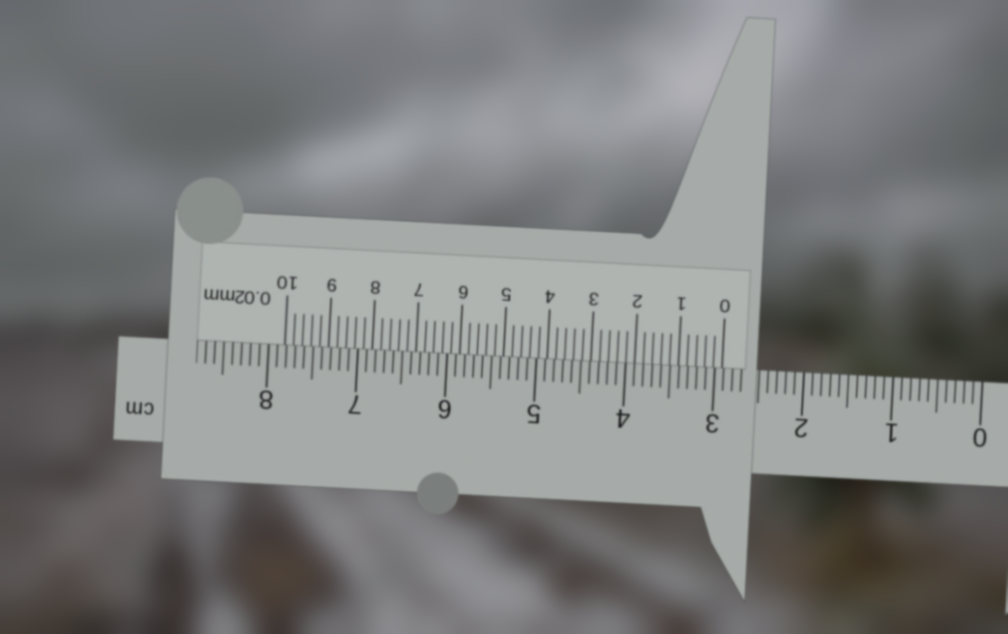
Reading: {"value": 29.2, "unit": "mm"}
